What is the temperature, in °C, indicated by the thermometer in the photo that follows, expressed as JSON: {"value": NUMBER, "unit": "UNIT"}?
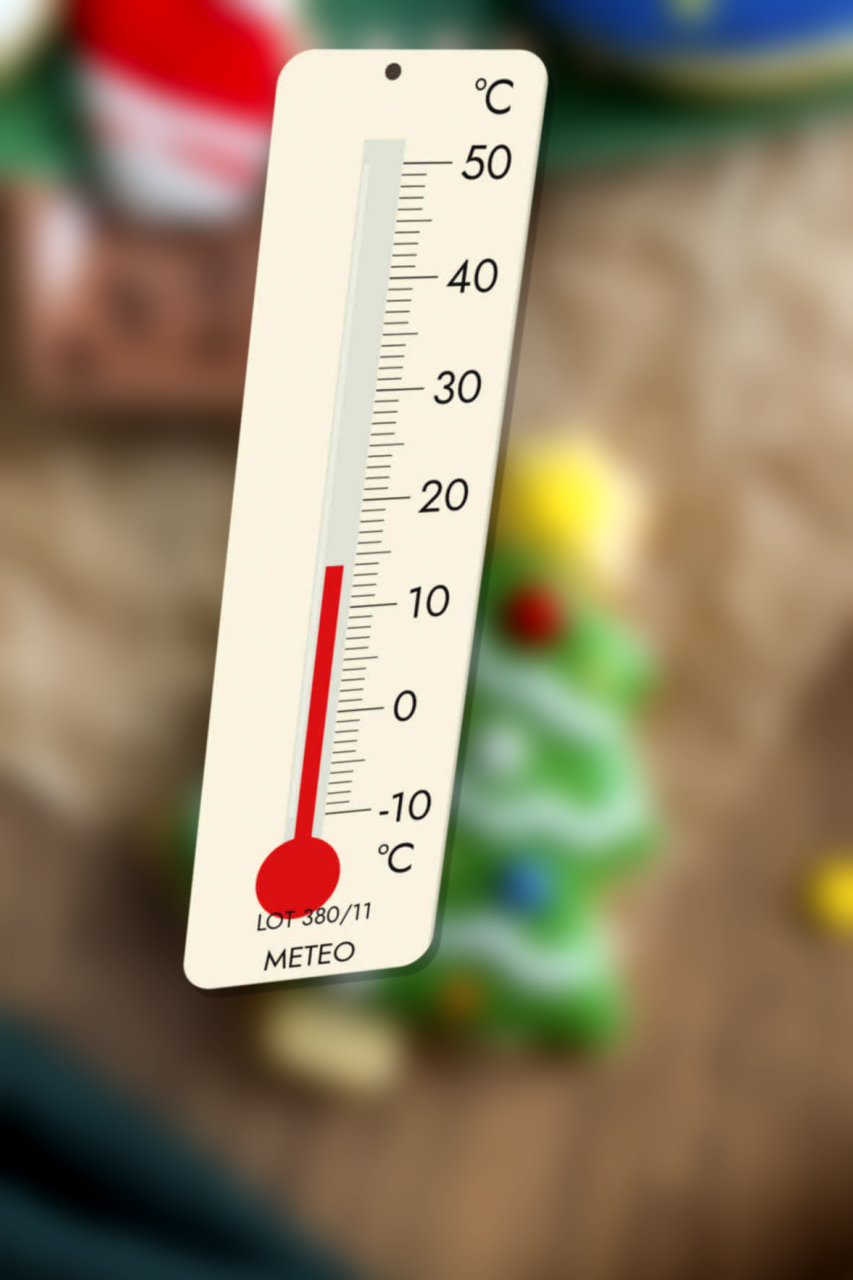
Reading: {"value": 14, "unit": "°C"}
